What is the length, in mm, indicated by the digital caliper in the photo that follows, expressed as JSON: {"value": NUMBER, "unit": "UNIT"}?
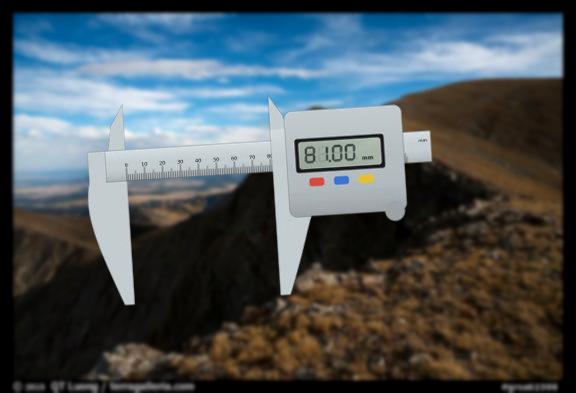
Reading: {"value": 81.00, "unit": "mm"}
